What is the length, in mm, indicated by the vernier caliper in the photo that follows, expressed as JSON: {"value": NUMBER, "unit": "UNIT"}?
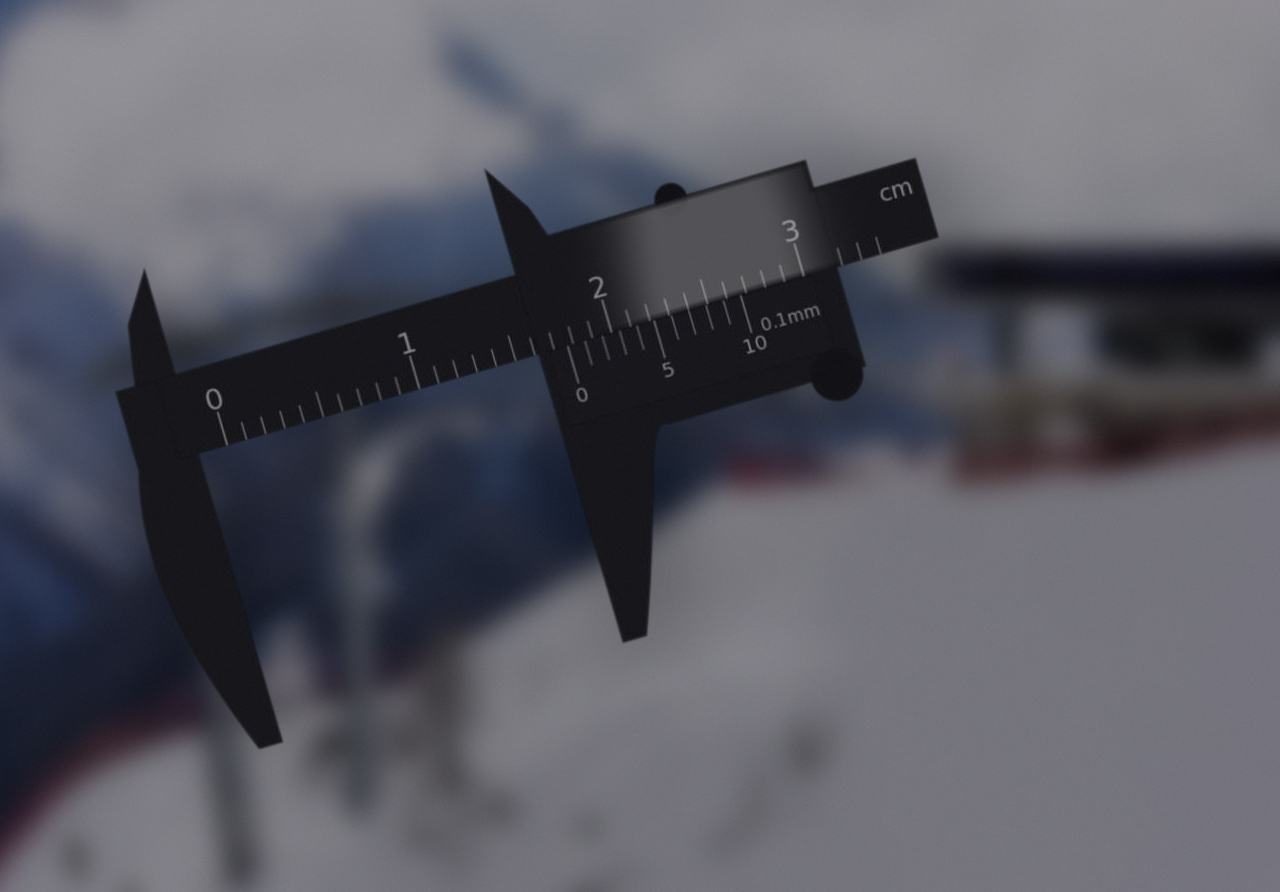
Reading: {"value": 17.7, "unit": "mm"}
